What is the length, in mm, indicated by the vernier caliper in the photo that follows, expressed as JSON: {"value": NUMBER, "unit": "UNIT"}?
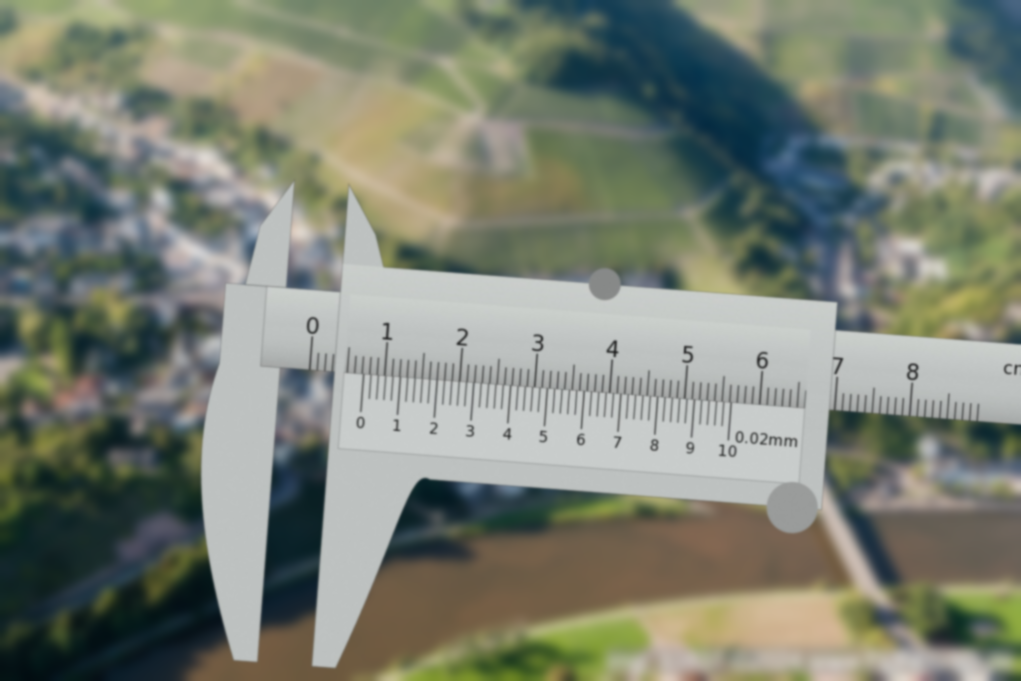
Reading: {"value": 7.2, "unit": "mm"}
